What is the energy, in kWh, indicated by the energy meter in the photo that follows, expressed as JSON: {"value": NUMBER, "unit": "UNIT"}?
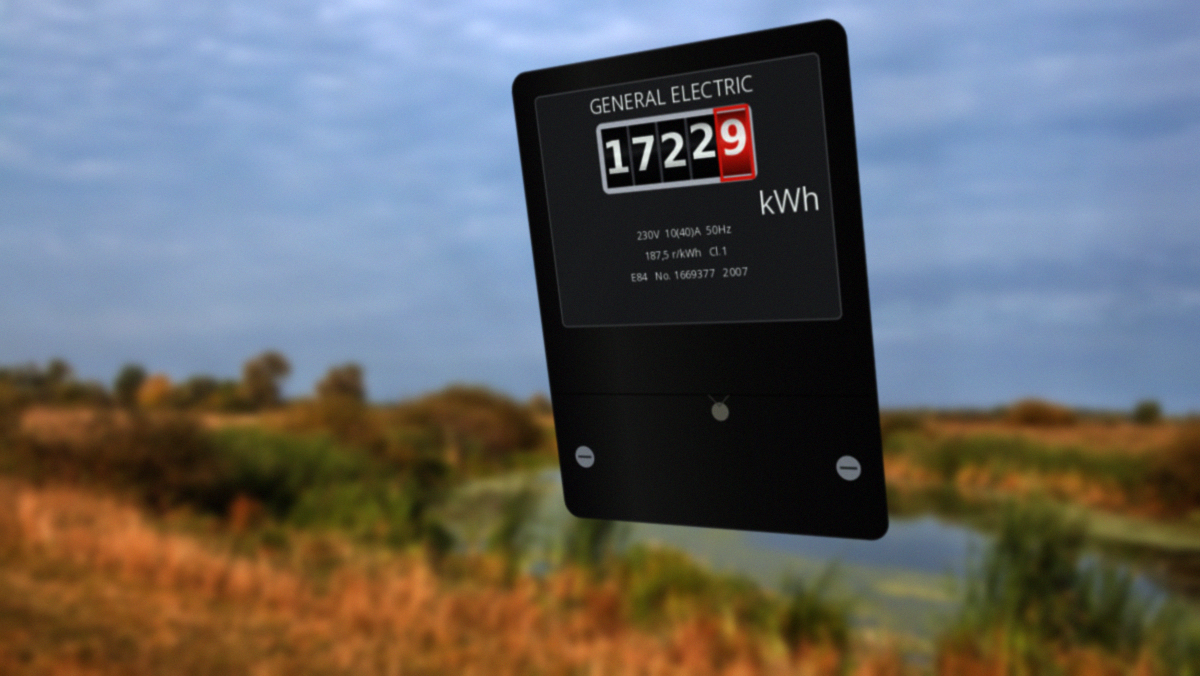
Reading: {"value": 1722.9, "unit": "kWh"}
